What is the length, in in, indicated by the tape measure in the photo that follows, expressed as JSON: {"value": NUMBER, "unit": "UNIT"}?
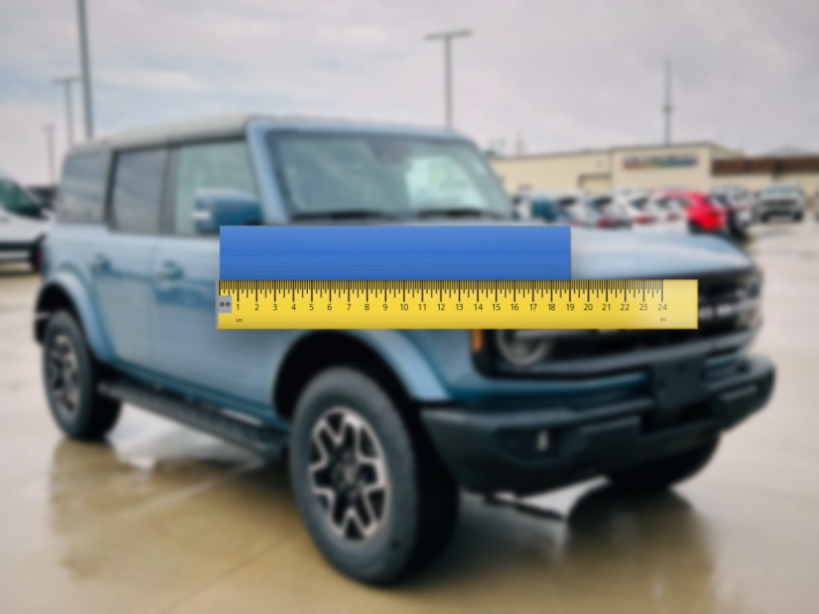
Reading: {"value": 19, "unit": "in"}
